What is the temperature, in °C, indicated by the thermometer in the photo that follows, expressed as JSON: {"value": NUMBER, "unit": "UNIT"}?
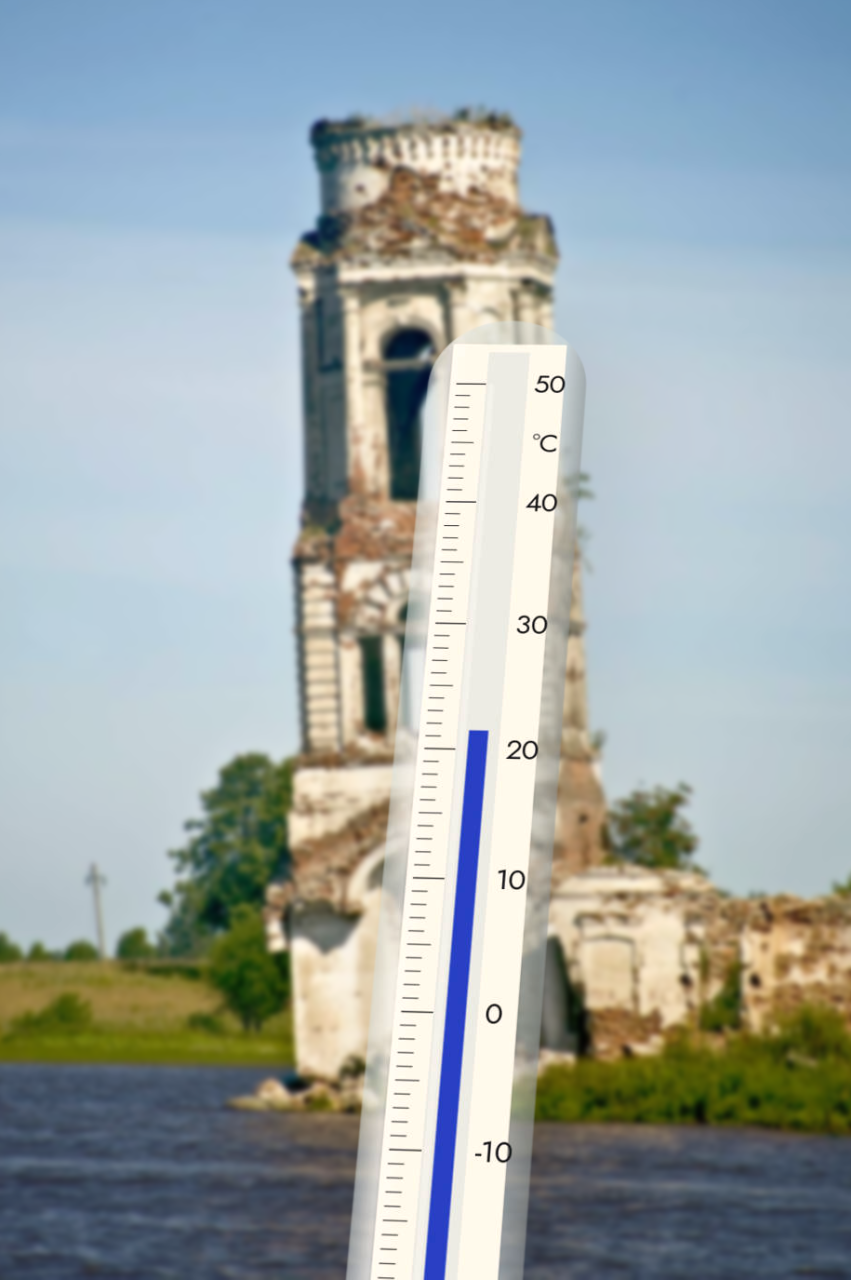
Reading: {"value": 21.5, "unit": "°C"}
